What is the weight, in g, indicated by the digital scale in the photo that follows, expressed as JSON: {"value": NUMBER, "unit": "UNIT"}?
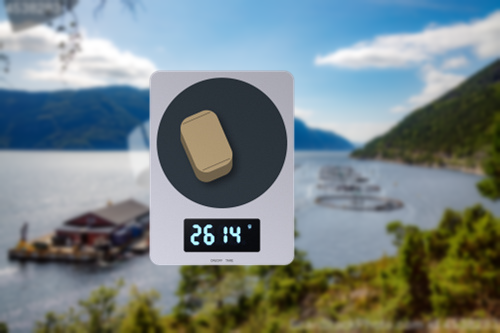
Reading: {"value": 2614, "unit": "g"}
